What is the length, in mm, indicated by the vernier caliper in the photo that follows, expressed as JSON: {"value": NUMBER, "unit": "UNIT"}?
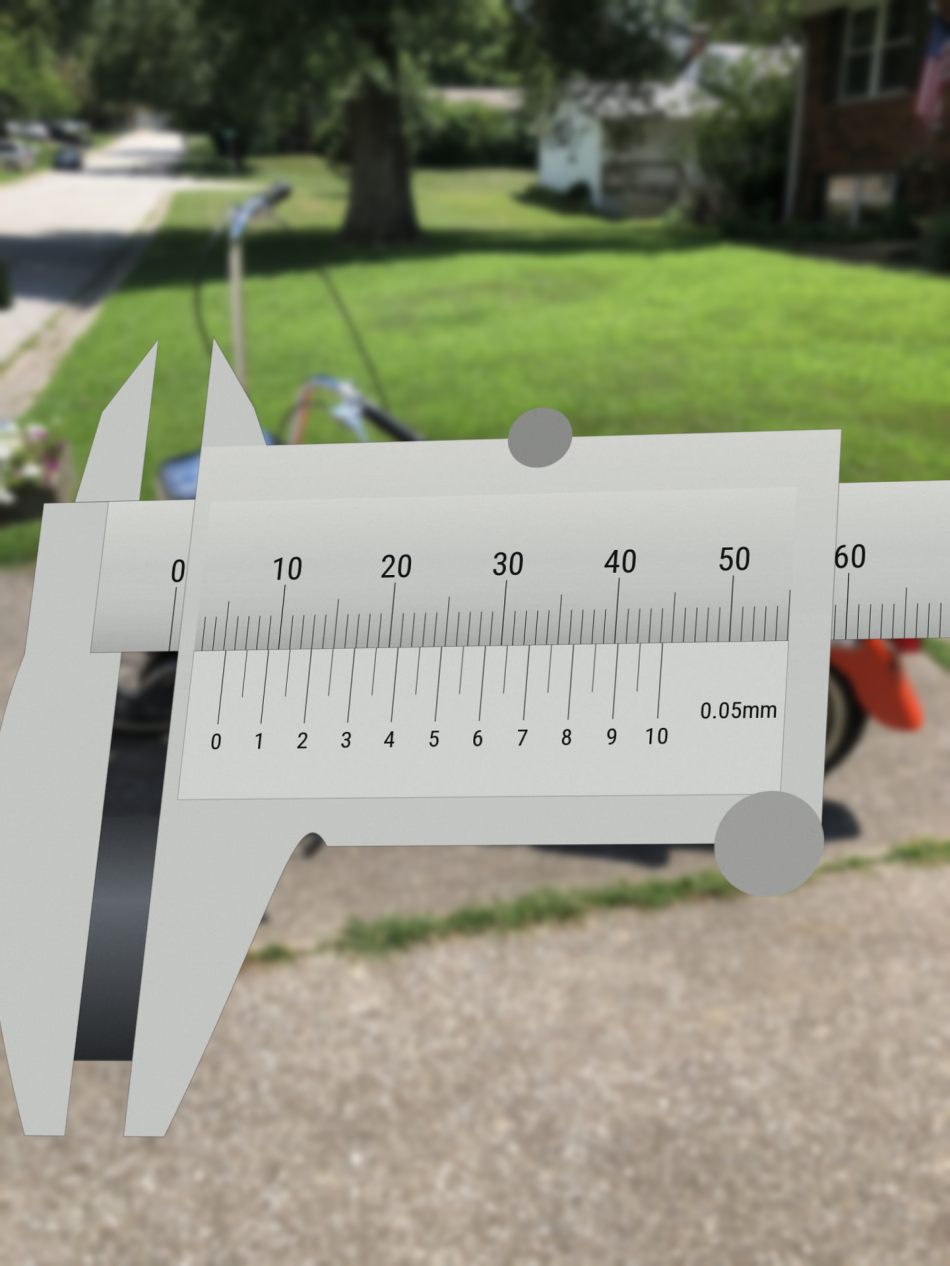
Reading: {"value": 5.2, "unit": "mm"}
